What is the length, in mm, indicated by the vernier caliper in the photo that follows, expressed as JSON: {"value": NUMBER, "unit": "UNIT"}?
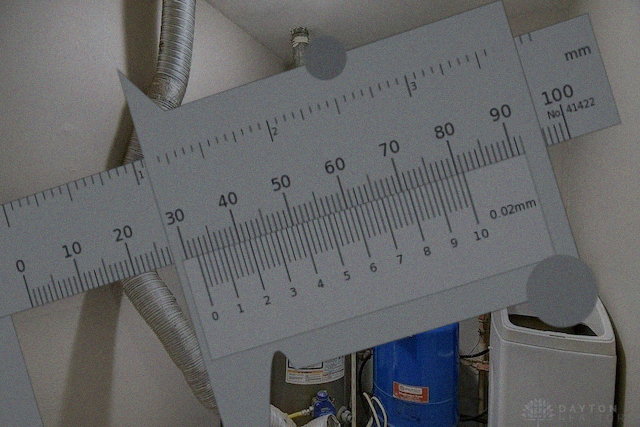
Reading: {"value": 32.0, "unit": "mm"}
